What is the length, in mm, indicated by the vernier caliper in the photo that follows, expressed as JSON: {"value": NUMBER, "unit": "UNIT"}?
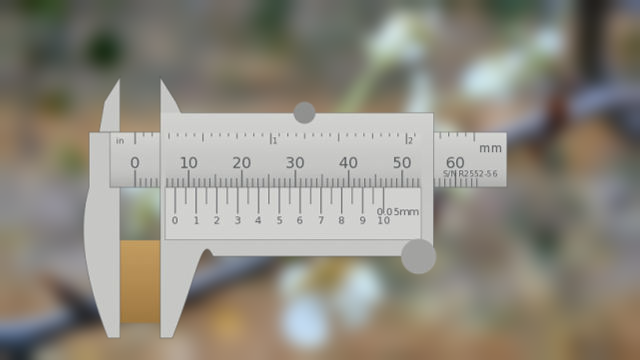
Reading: {"value": 7.5, "unit": "mm"}
